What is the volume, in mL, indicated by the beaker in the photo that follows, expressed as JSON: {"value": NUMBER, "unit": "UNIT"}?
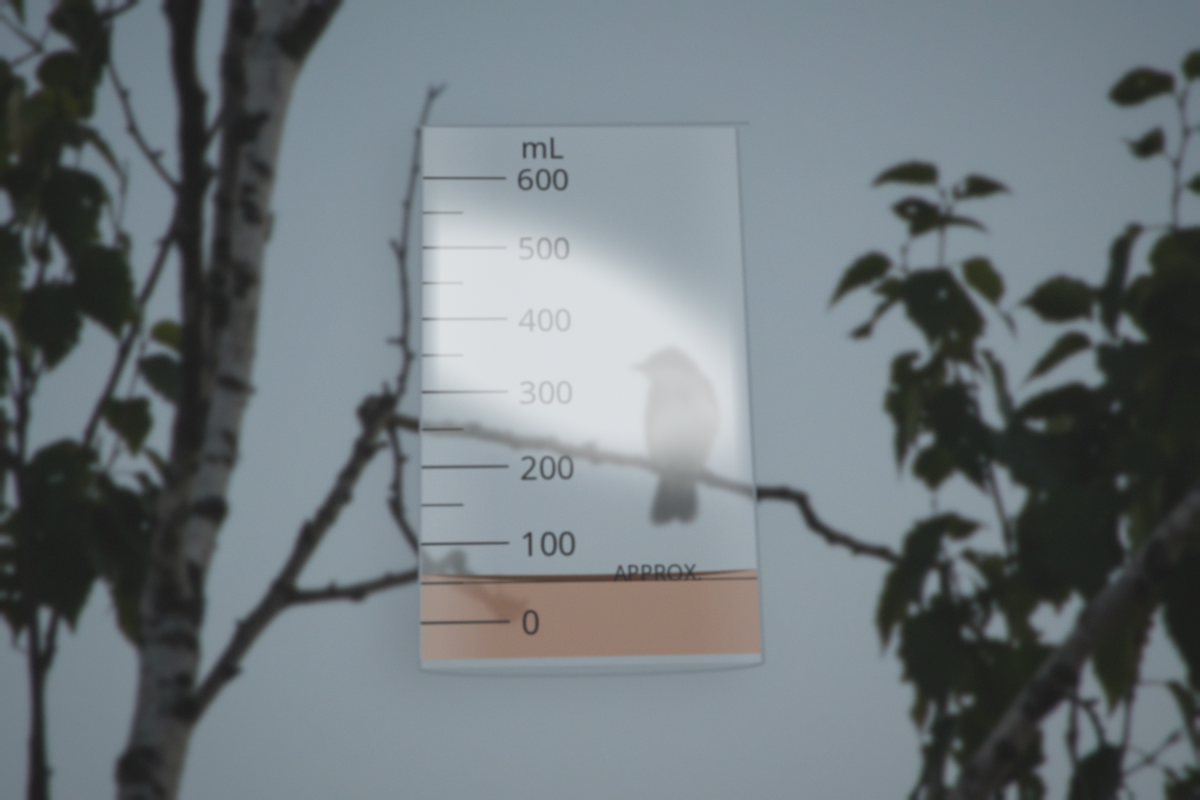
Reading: {"value": 50, "unit": "mL"}
